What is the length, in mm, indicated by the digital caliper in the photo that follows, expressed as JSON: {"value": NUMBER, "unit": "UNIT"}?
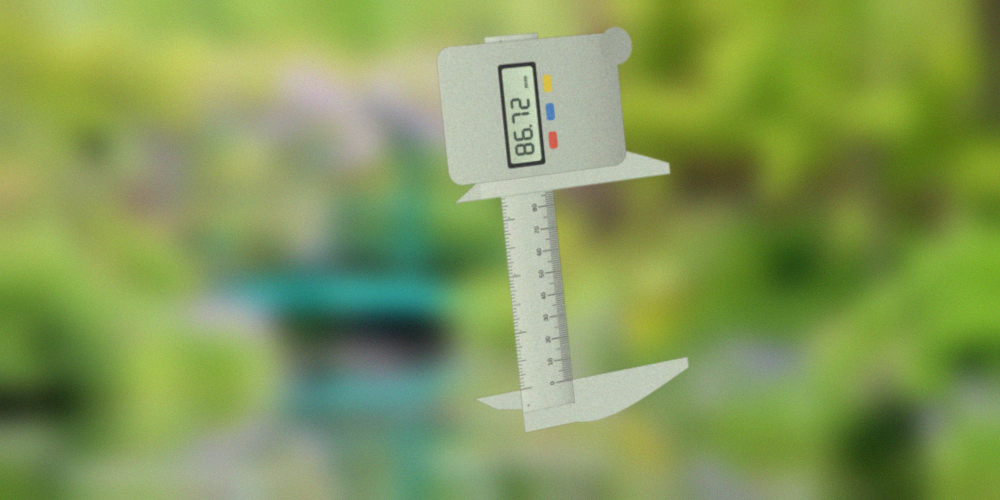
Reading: {"value": 86.72, "unit": "mm"}
